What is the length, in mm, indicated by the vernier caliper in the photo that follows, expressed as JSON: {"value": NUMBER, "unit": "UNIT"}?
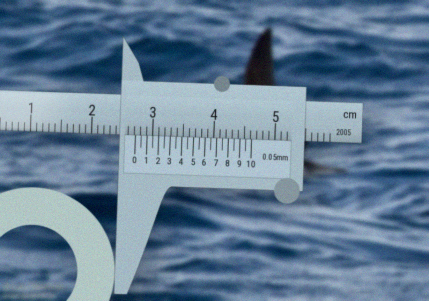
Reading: {"value": 27.2, "unit": "mm"}
